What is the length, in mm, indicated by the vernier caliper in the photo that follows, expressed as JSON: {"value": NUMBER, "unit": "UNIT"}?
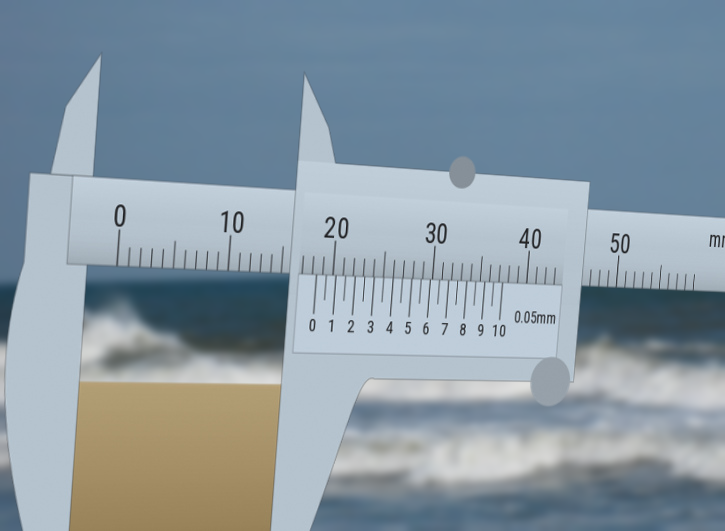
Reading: {"value": 18.4, "unit": "mm"}
